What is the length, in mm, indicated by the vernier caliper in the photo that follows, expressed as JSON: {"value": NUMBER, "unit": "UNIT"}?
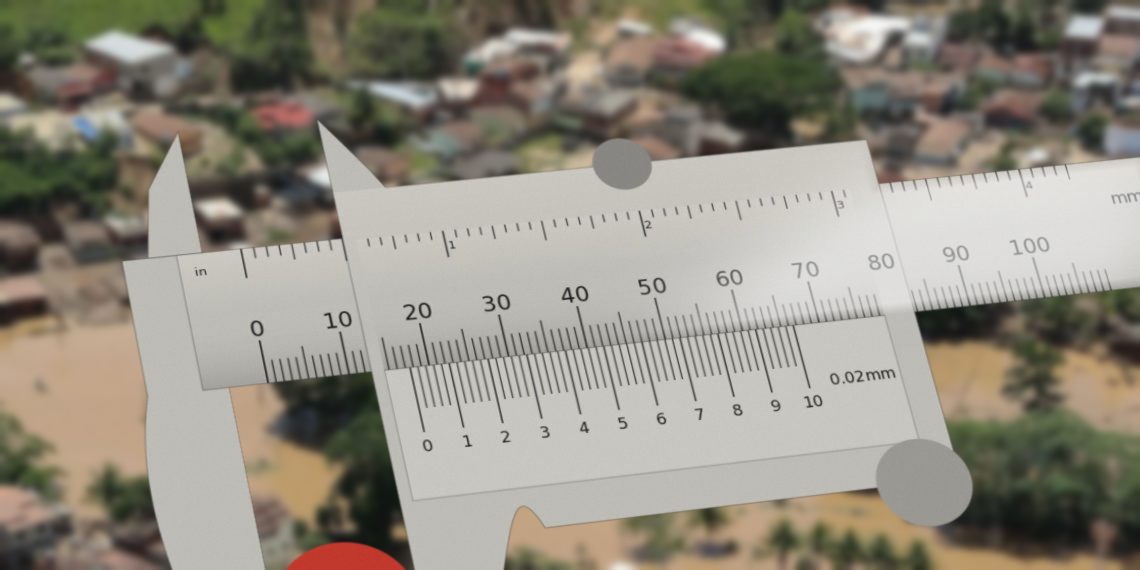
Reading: {"value": 17.6, "unit": "mm"}
